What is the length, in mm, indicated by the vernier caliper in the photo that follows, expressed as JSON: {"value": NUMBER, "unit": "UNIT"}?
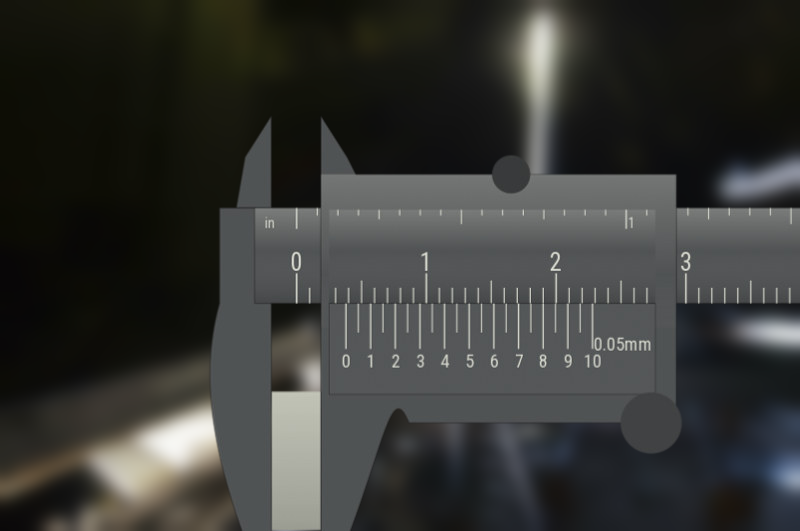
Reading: {"value": 3.8, "unit": "mm"}
